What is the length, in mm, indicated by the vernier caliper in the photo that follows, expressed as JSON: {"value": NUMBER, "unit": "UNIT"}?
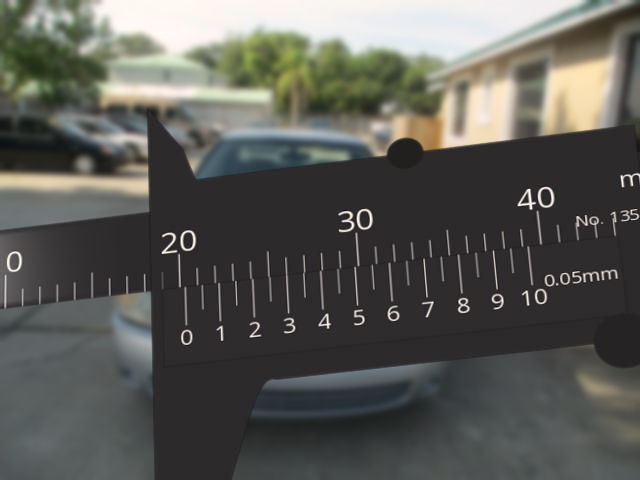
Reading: {"value": 20.3, "unit": "mm"}
